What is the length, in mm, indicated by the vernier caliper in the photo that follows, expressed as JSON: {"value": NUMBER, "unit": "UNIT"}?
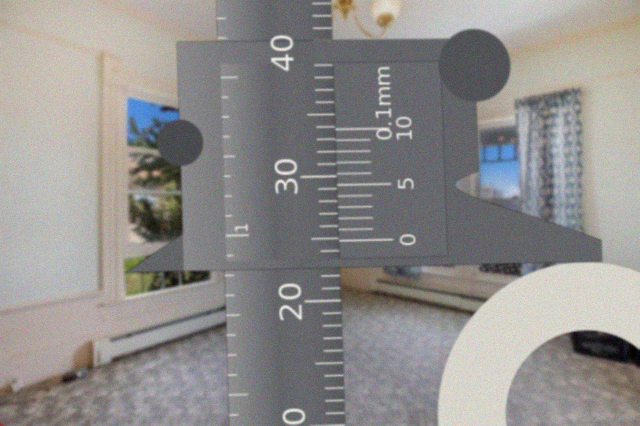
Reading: {"value": 24.8, "unit": "mm"}
